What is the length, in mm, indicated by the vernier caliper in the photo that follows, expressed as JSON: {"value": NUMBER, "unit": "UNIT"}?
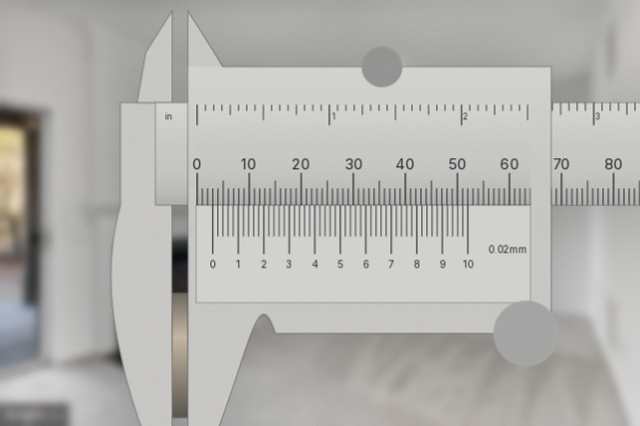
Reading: {"value": 3.0, "unit": "mm"}
